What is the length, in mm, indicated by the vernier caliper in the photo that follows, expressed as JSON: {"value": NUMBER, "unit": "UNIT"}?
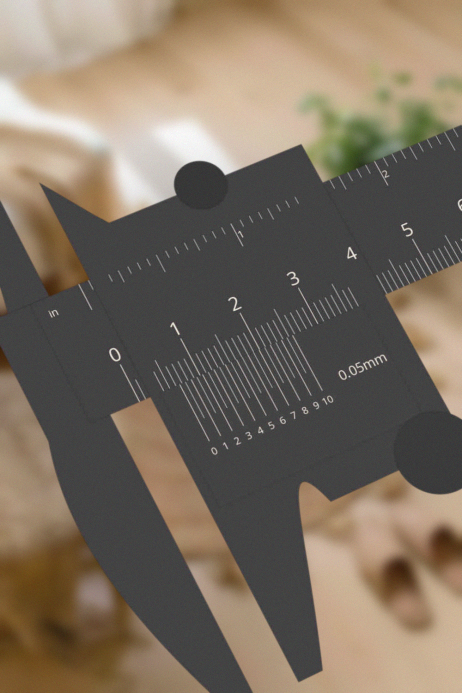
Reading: {"value": 6.6, "unit": "mm"}
